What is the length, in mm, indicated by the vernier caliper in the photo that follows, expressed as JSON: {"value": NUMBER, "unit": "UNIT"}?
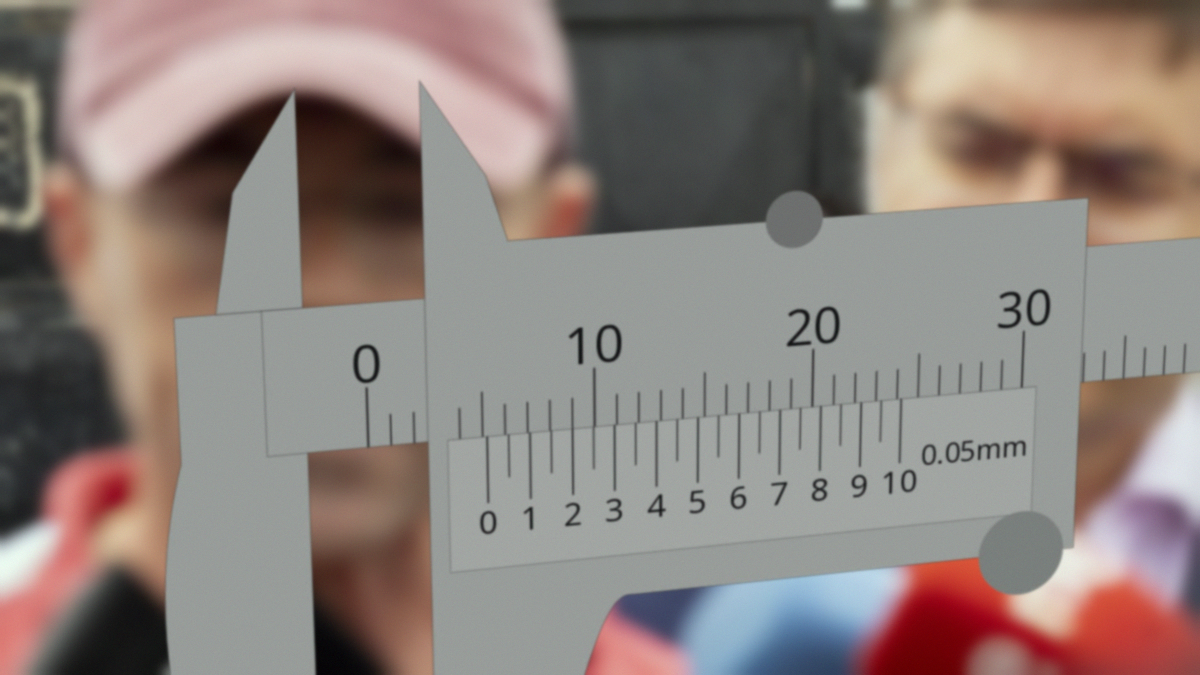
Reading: {"value": 5.2, "unit": "mm"}
